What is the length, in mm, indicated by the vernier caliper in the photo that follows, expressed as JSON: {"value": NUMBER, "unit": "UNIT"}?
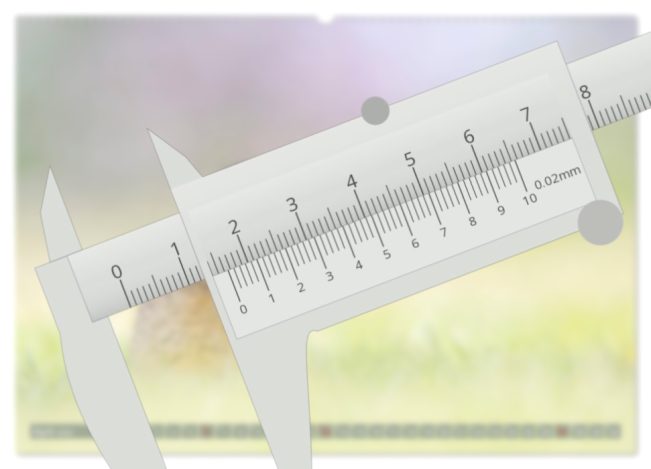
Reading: {"value": 16.6, "unit": "mm"}
